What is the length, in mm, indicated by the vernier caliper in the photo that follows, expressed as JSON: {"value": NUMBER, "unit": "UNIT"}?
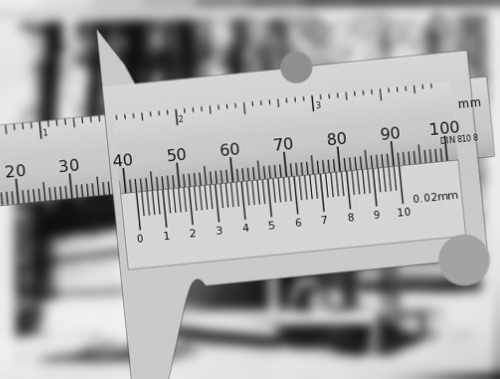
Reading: {"value": 42.0, "unit": "mm"}
